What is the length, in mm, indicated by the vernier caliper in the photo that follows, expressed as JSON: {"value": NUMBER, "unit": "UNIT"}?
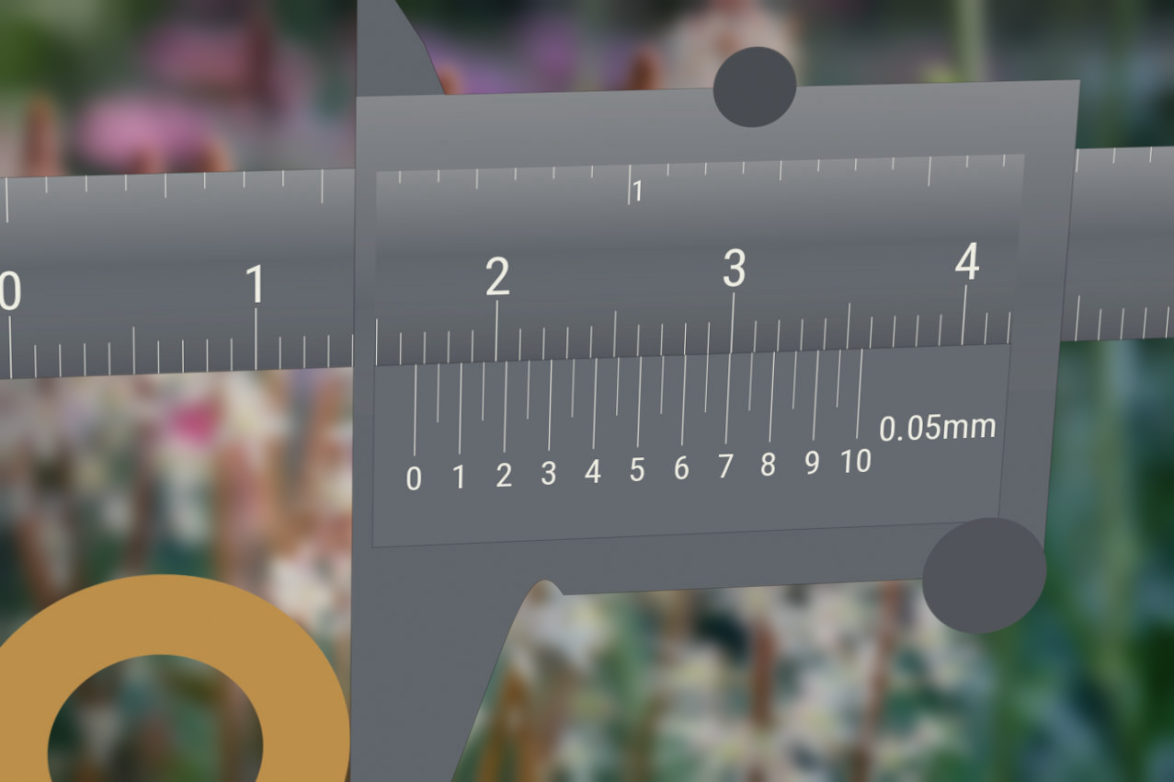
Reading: {"value": 16.65, "unit": "mm"}
